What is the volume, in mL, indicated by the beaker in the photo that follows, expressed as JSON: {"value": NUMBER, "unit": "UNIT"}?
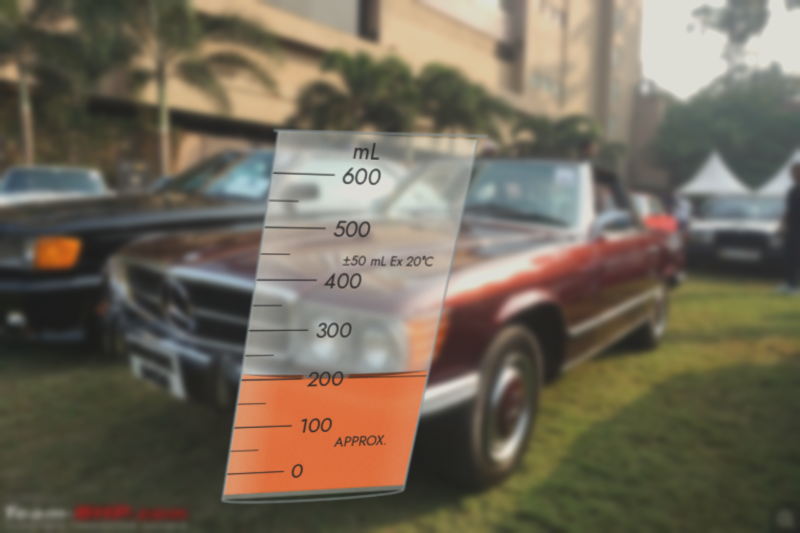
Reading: {"value": 200, "unit": "mL"}
